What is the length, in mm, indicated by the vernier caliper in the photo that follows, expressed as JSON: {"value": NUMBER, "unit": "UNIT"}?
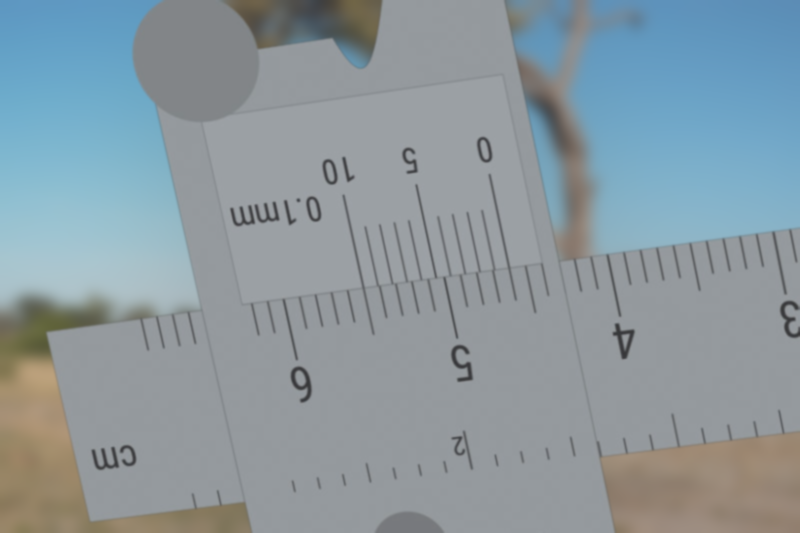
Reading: {"value": 46.0, "unit": "mm"}
